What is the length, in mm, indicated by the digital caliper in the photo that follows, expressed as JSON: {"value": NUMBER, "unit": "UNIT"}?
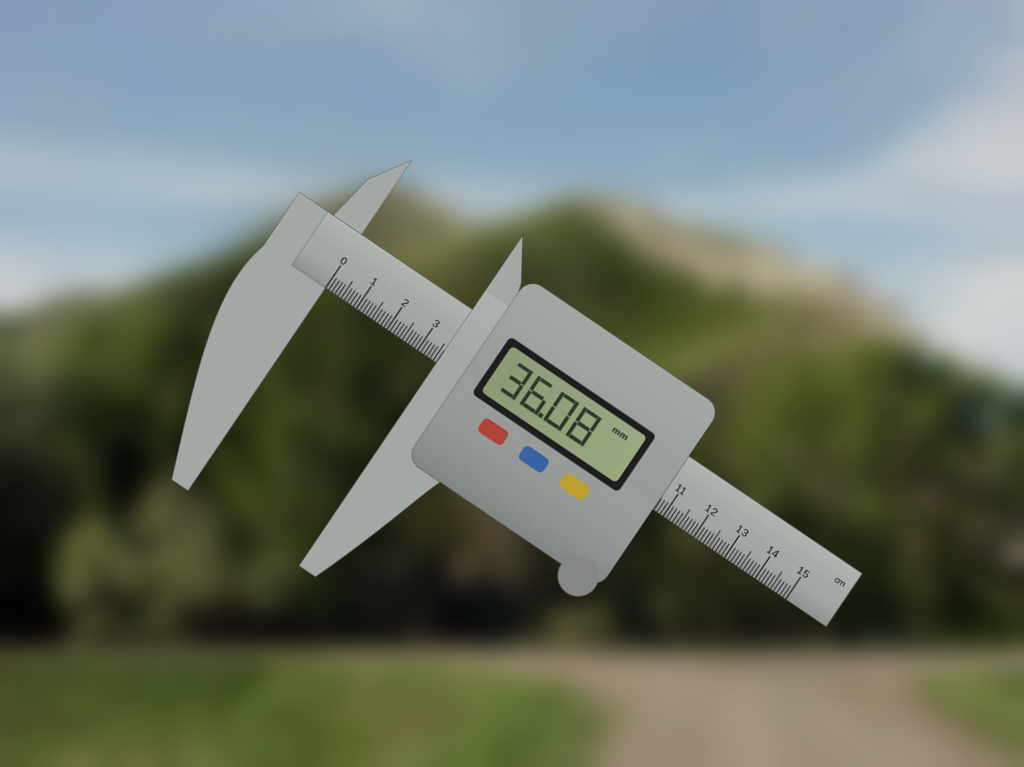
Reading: {"value": 36.08, "unit": "mm"}
